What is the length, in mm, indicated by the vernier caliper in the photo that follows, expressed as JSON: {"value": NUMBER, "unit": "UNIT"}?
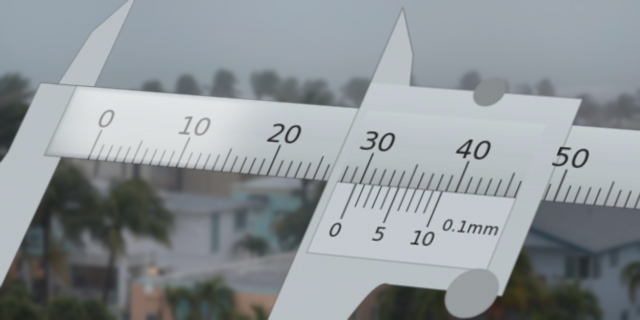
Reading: {"value": 29.6, "unit": "mm"}
